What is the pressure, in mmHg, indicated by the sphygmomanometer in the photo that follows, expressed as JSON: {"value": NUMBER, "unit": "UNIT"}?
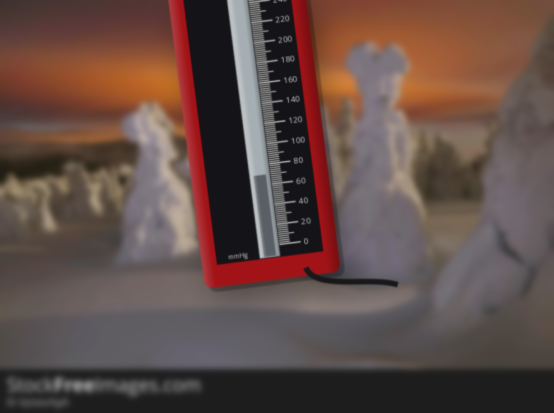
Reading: {"value": 70, "unit": "mmHg"}
